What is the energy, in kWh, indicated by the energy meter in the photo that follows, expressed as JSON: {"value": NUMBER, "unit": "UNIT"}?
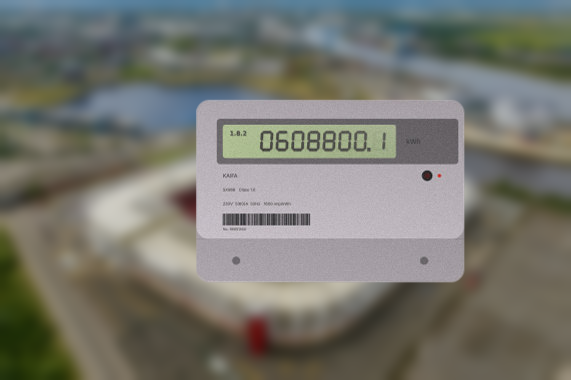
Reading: {"value": 608800.1, "unit": "kWh"}
